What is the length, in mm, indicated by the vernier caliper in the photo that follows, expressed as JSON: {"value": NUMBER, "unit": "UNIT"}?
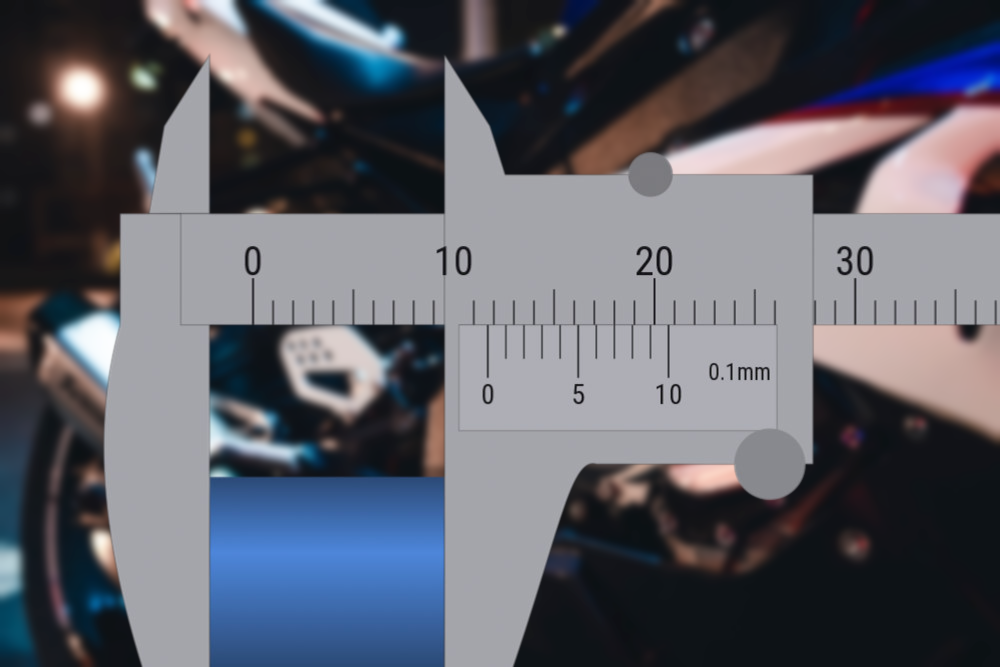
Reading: {"value": 11.7, "unit": "mm"}
